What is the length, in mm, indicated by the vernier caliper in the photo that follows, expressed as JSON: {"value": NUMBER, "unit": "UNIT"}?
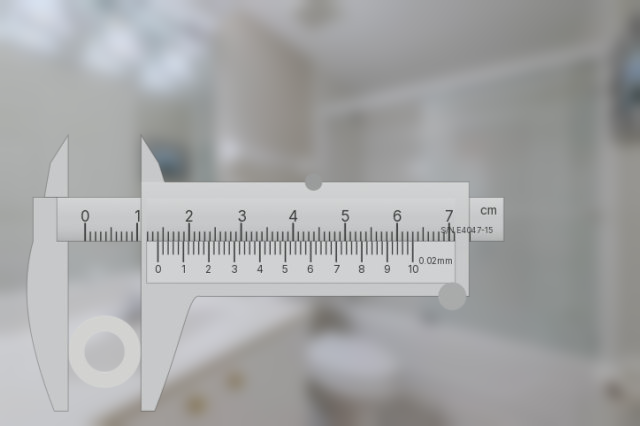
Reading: {"value": 14.0, "unit": "mm"}
